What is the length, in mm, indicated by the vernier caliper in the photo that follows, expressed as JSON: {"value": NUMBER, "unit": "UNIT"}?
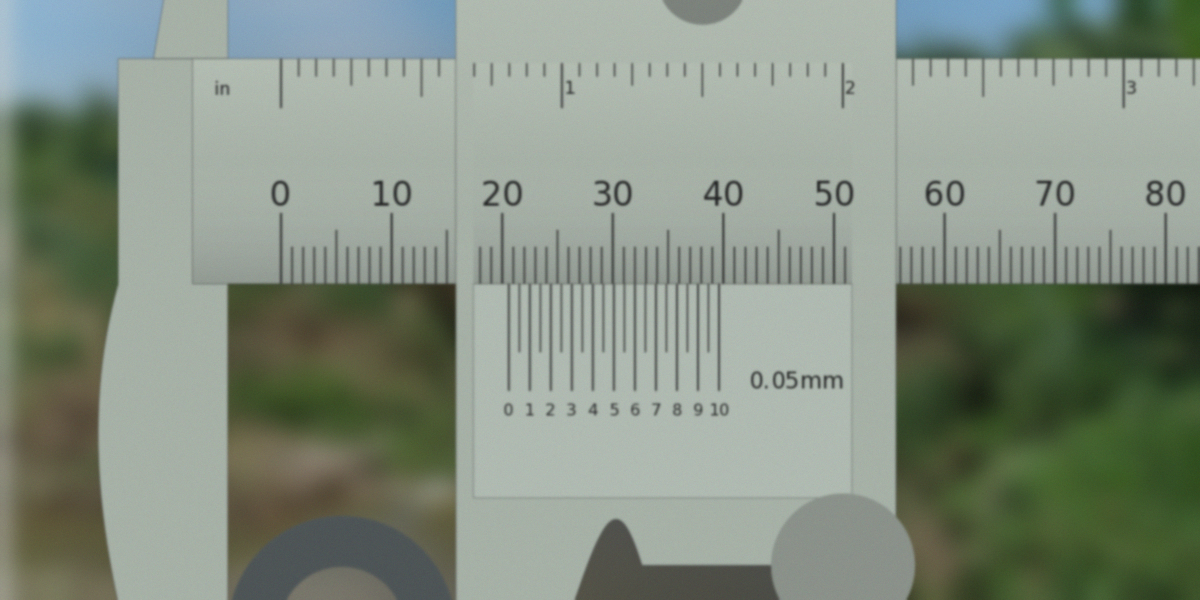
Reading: {"value": 20.6, "unit": "mm"}
